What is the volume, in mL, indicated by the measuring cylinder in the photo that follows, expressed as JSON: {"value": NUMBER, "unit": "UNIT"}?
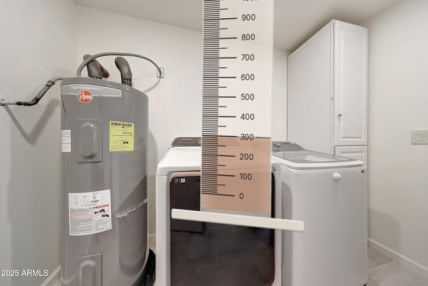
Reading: {"value": 300, "unit": "mL"}
